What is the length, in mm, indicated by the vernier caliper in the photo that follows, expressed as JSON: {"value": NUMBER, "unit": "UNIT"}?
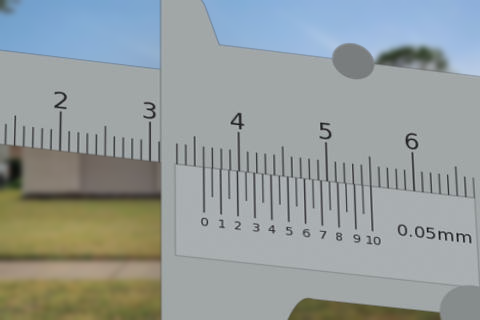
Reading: {"value": 36.0, "unit": "mm"}
